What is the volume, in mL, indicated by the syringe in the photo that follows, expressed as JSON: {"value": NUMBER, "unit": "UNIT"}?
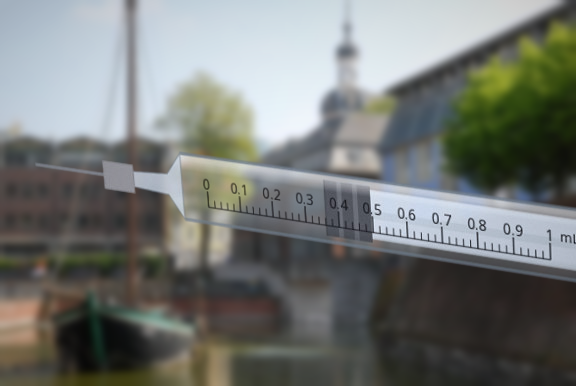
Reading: {"value": 0.36, "unit": "mL"}
